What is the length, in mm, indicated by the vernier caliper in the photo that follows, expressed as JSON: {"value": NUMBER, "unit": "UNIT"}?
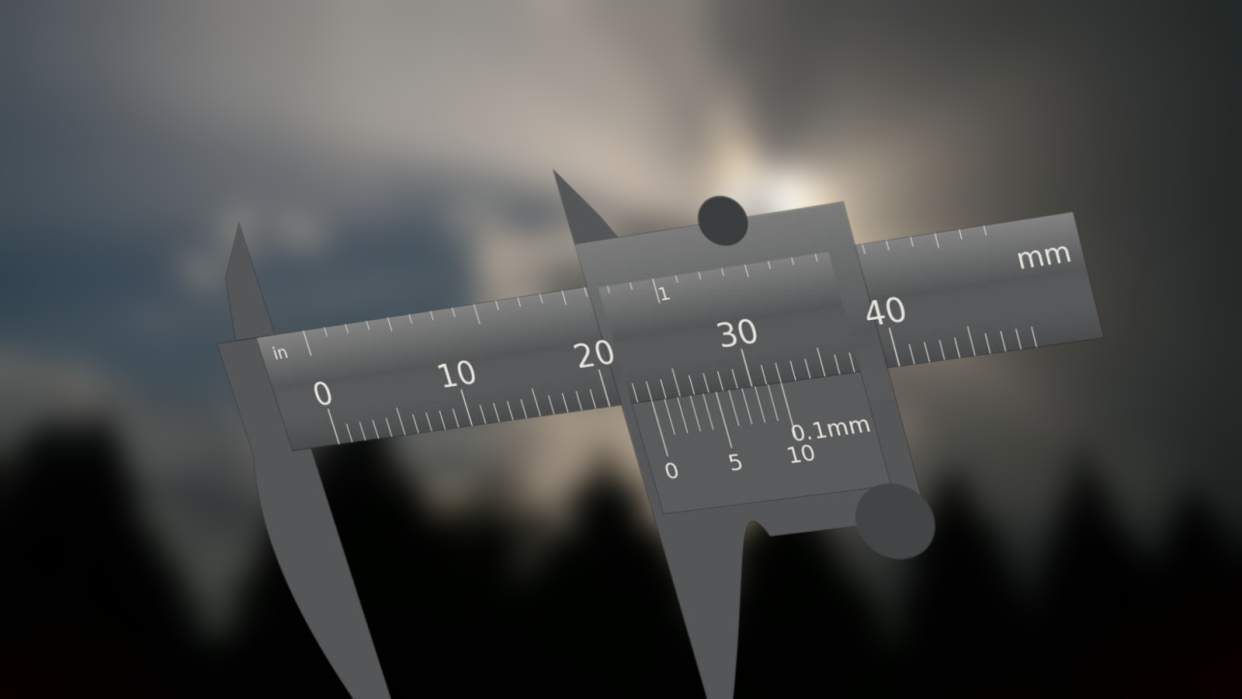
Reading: {"value": 23.0, "unit": "mm"}
